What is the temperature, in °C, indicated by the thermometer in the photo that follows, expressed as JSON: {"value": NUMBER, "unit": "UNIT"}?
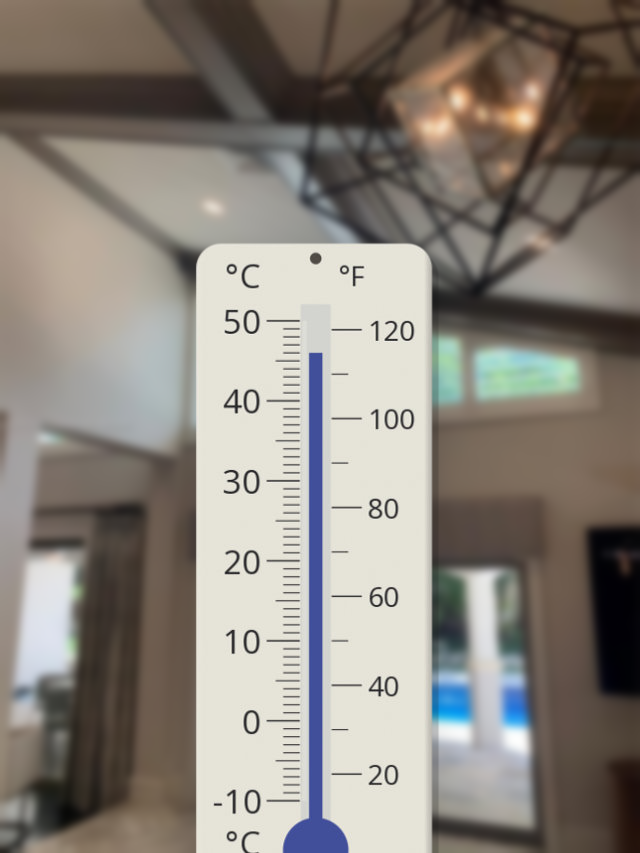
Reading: {"value": 46, "unit": "°C"}
